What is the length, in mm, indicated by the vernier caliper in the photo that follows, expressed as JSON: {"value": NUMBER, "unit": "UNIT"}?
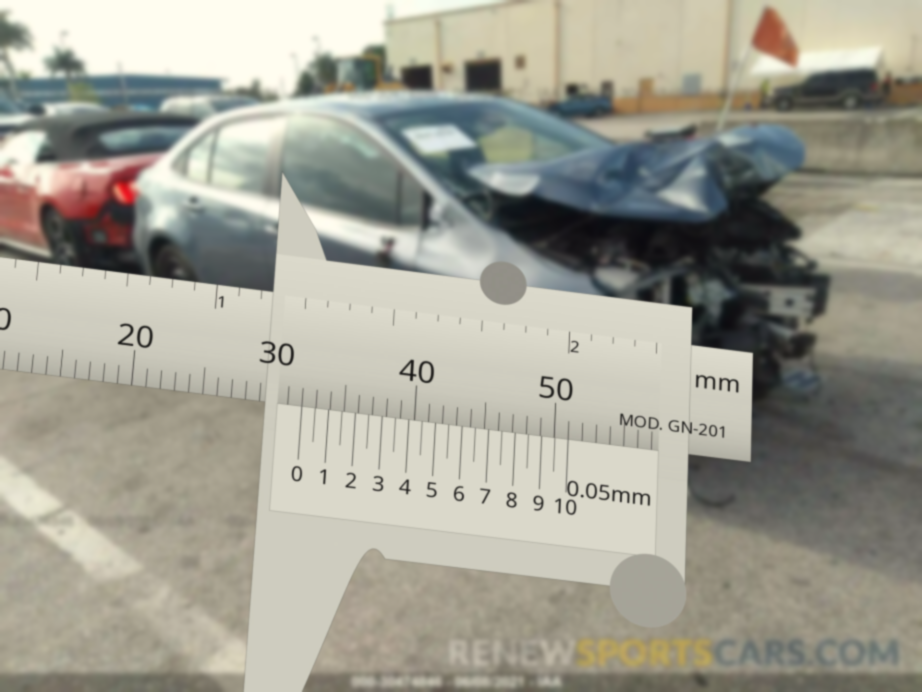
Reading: {"value": 32.0, "unit": "mm"}
